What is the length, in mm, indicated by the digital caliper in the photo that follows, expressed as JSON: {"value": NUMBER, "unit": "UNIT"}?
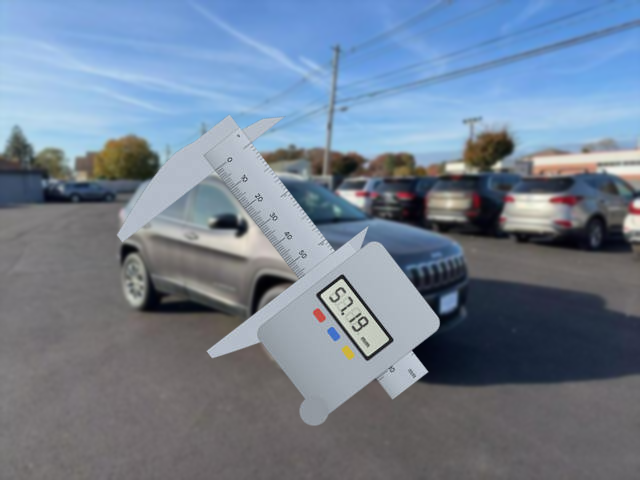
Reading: {"value": 57.19, "unit": "mm"}
